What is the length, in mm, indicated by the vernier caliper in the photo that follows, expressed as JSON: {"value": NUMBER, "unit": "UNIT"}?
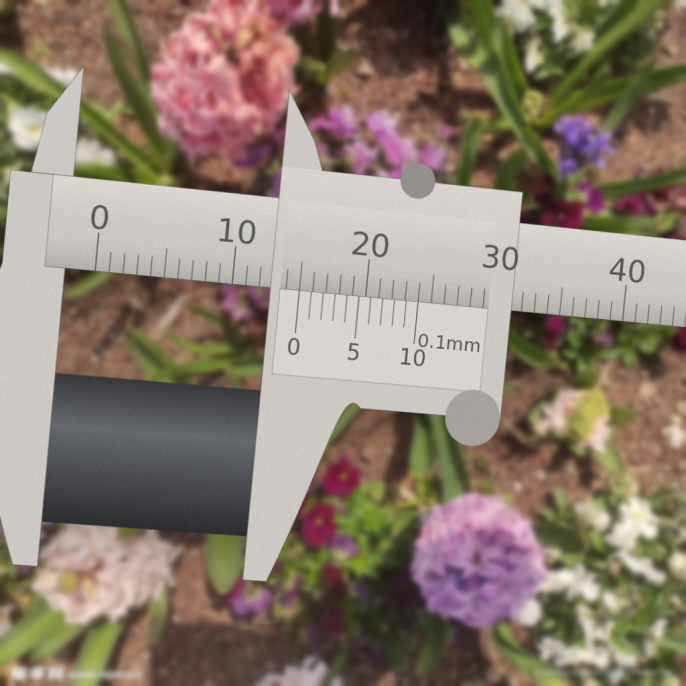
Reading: {"value": 15.0, "unit": "mm"}
